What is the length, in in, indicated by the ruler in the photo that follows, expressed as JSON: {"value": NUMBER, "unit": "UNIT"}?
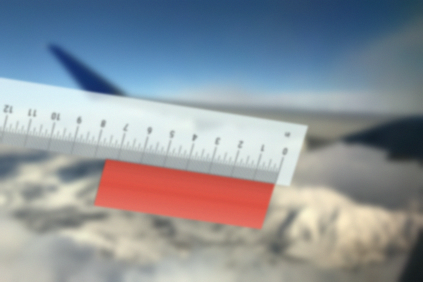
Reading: {"value": 7.5, "unit": "in"}
